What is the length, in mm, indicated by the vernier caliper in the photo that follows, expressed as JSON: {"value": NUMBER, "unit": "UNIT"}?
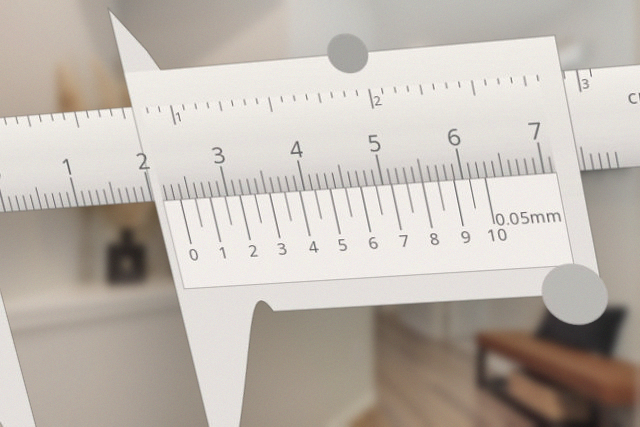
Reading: {"value": 23.8, "unit": "mm"}
